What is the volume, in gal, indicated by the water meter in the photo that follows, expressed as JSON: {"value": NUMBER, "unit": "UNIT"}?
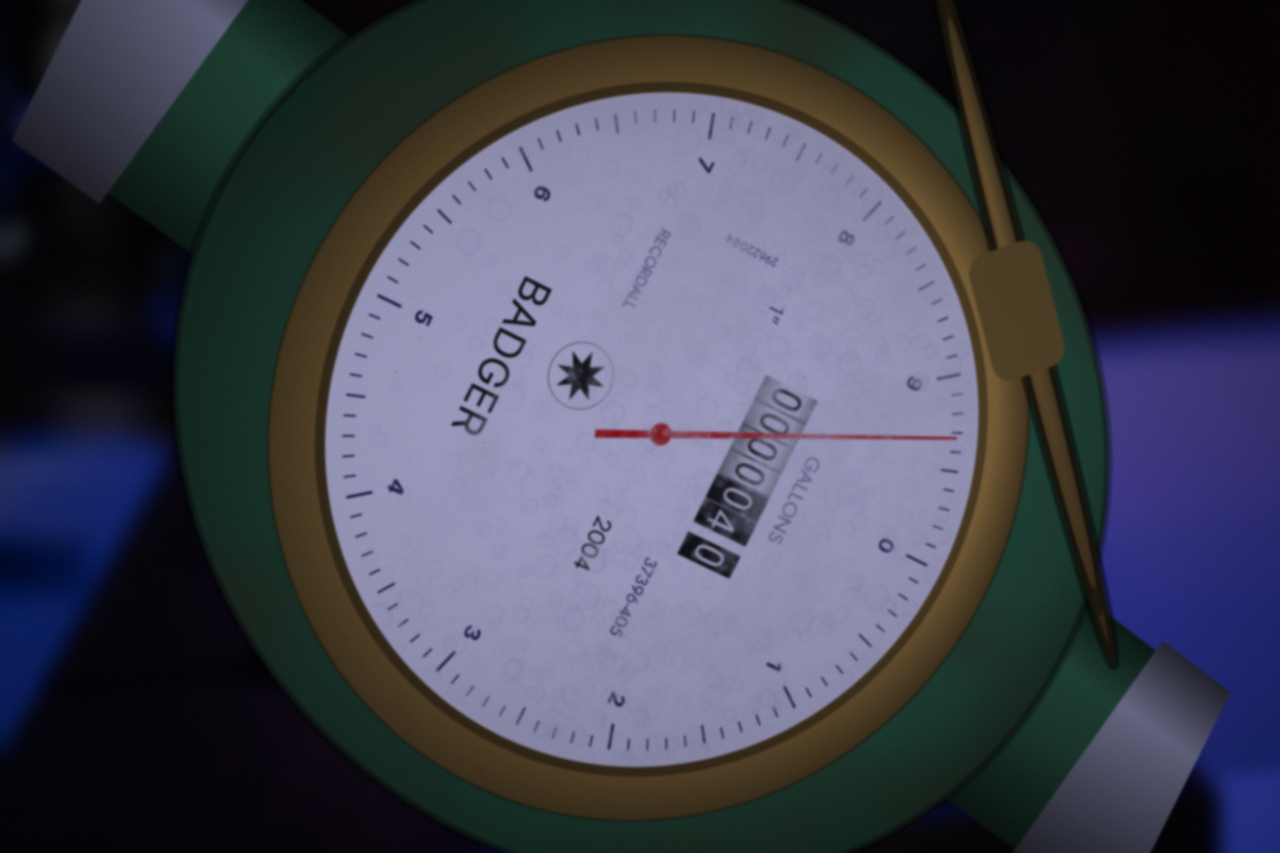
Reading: {"value": 39.3, "unit": "gal"}
